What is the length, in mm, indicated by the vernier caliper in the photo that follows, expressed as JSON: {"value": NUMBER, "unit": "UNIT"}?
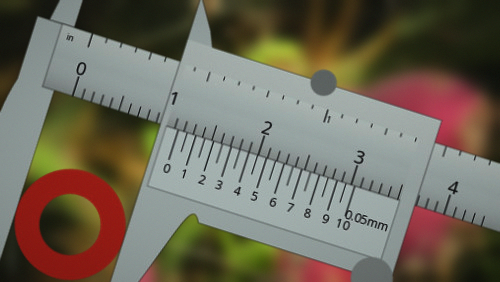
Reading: {"value": 11.4, "unit": "mm"}
